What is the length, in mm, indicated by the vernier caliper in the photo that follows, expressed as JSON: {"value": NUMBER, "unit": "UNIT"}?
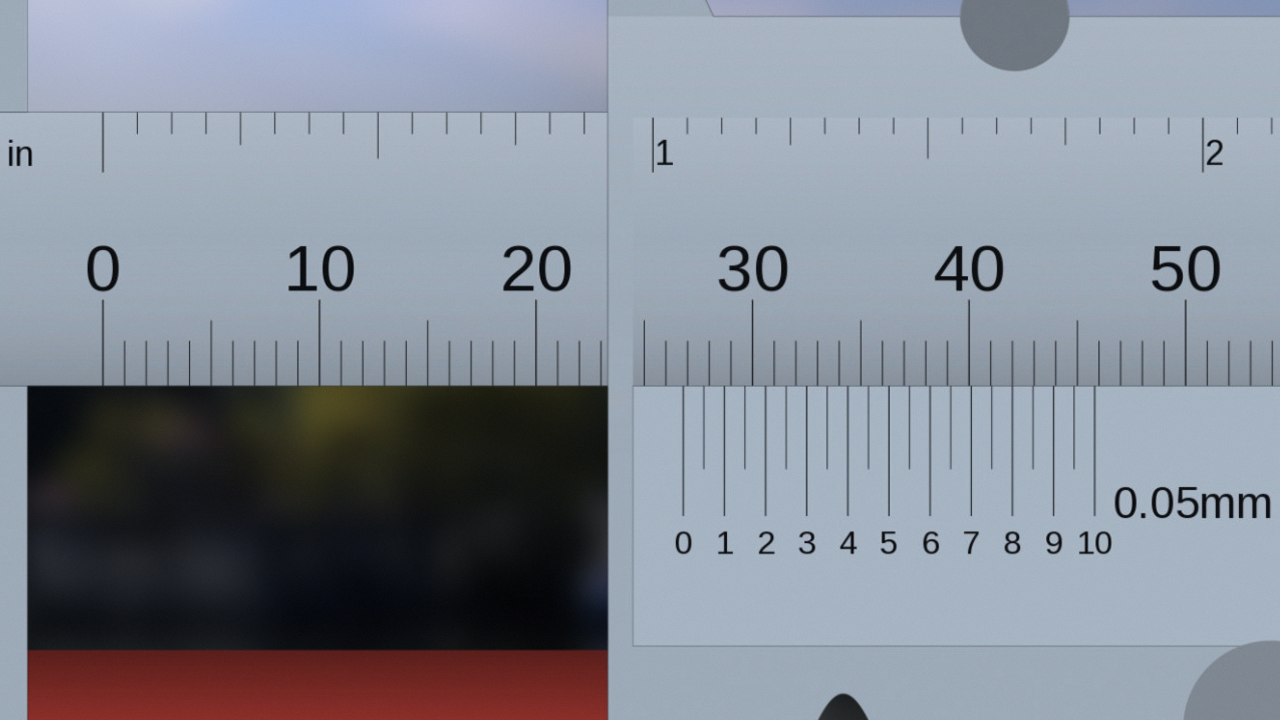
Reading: {"value": 26.8, "unit": "mm"}
